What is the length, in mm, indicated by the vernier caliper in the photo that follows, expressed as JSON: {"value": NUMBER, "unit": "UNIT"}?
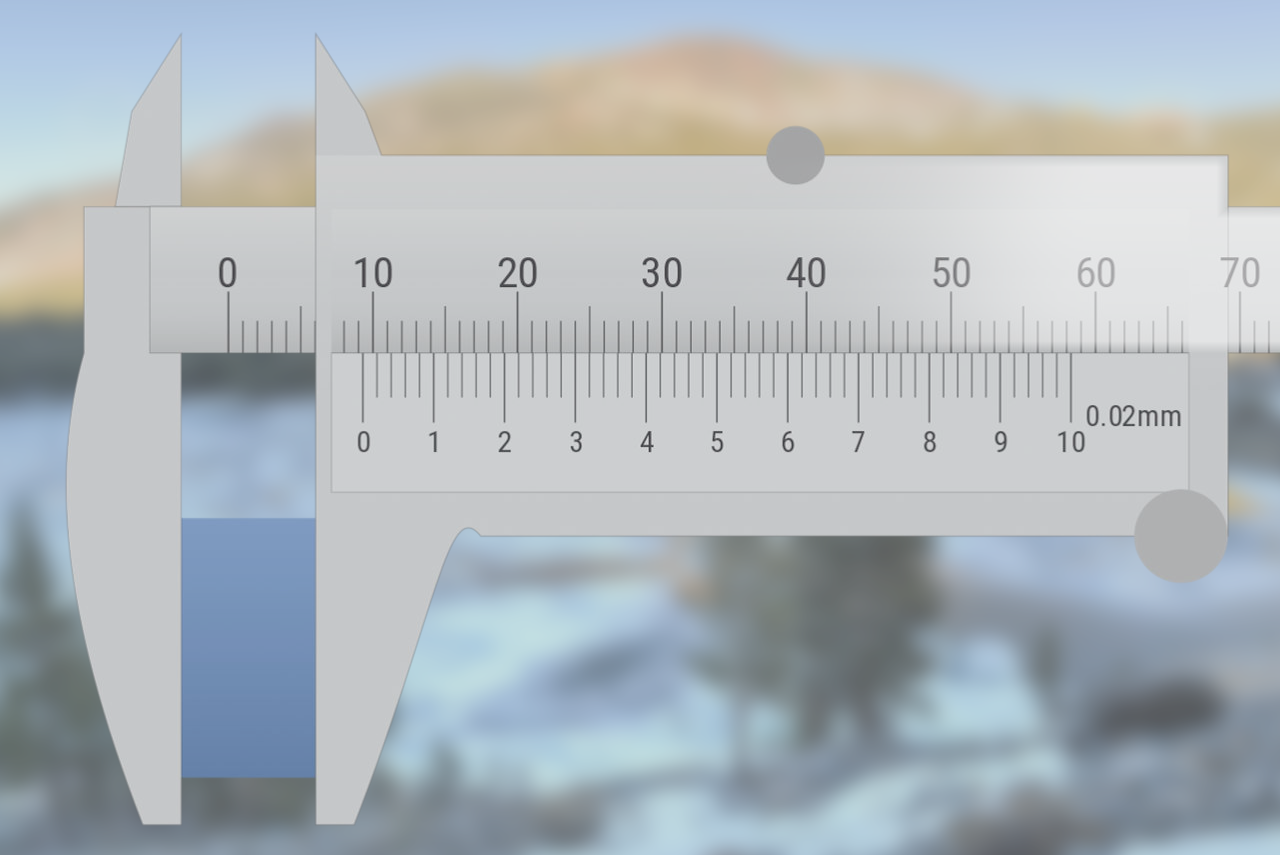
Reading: {"value": 9.3, "unit": "mm"}
